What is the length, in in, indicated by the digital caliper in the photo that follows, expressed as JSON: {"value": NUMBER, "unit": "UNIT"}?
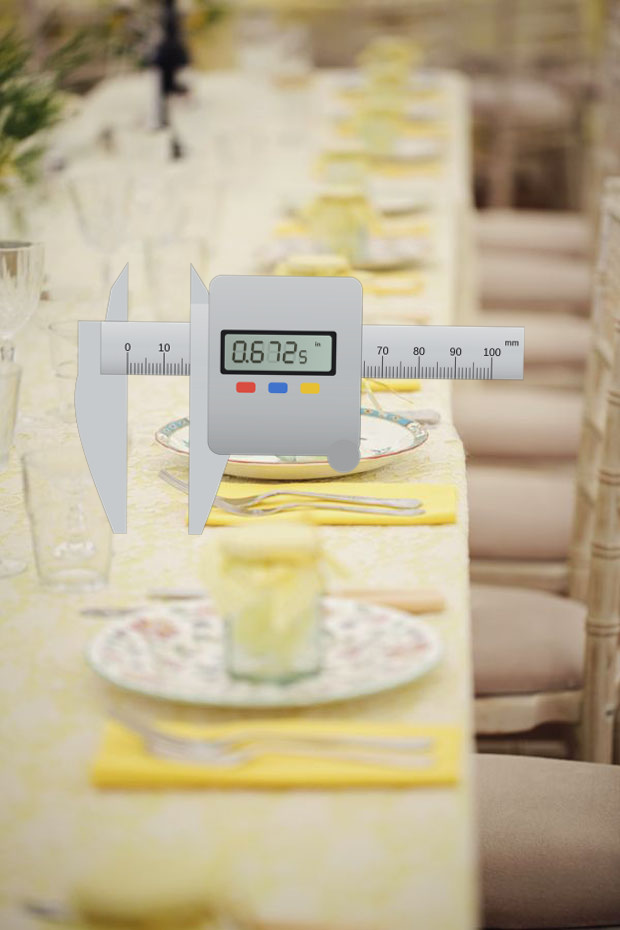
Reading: {"value": 0.6725, "unit": "in"}
